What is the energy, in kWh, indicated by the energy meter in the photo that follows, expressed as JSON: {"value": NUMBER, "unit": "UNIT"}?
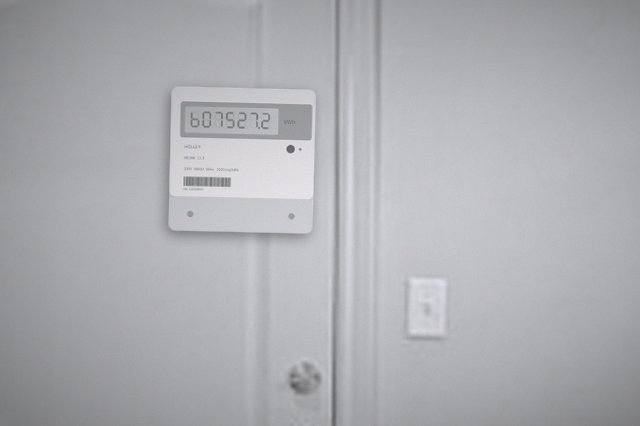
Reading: {"value": 607527.2, "unit": "kWh"}
